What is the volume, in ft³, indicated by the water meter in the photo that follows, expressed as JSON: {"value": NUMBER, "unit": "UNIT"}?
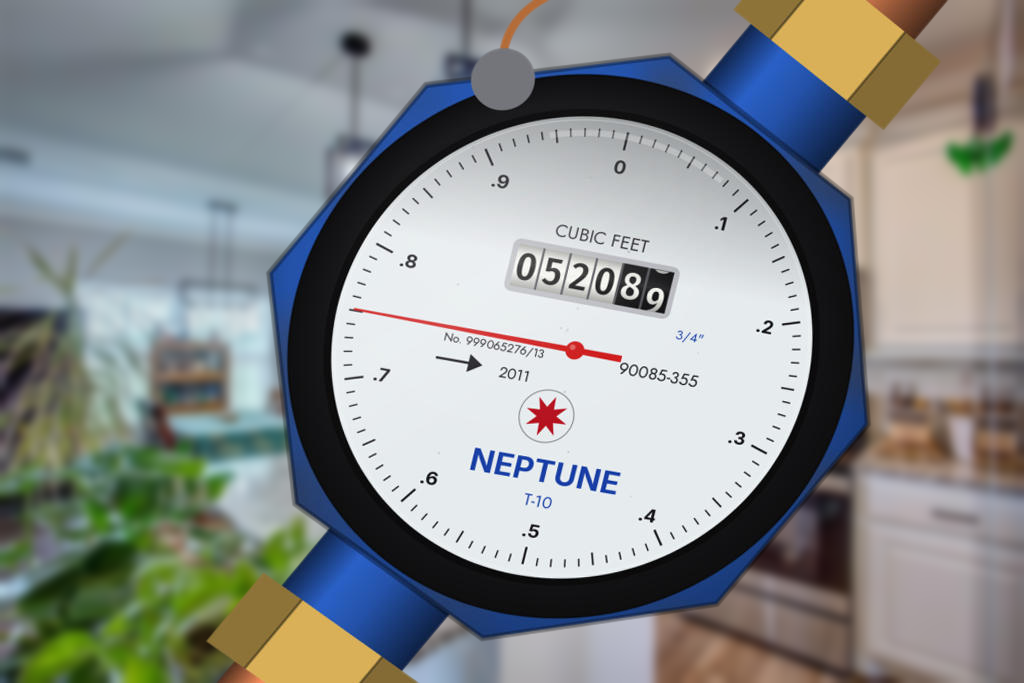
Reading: {"value": 52088.75, "unit": "ft³"}
